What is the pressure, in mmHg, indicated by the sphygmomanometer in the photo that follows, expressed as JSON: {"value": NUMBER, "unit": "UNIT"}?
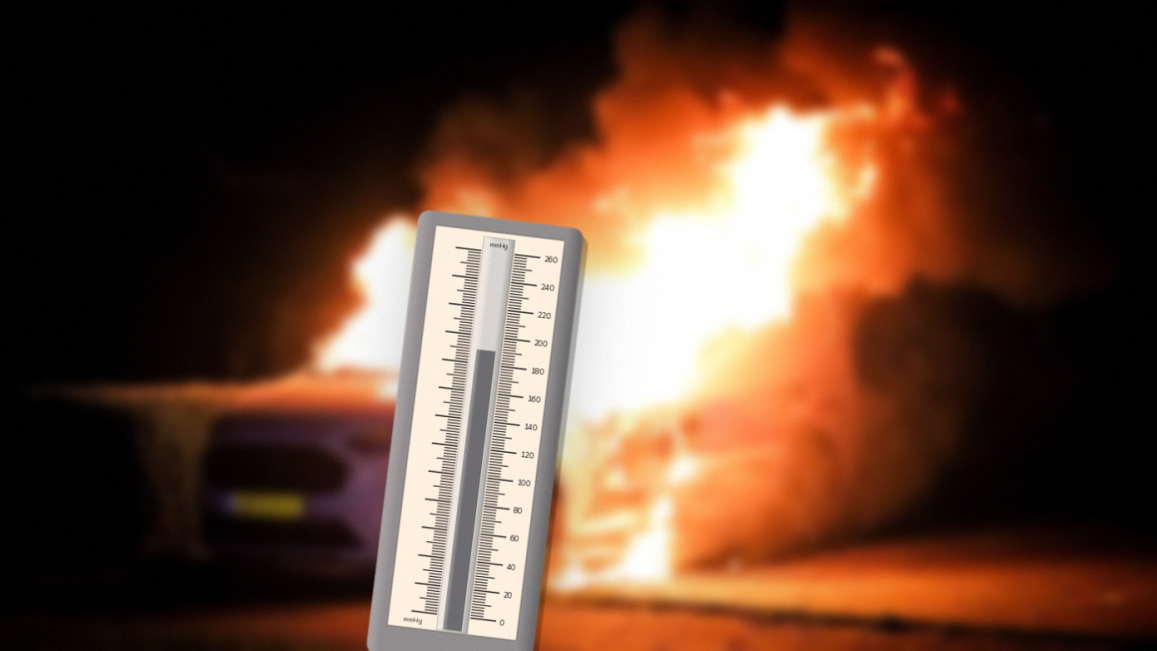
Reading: {"value": 190, "unit": "mmHg"}
